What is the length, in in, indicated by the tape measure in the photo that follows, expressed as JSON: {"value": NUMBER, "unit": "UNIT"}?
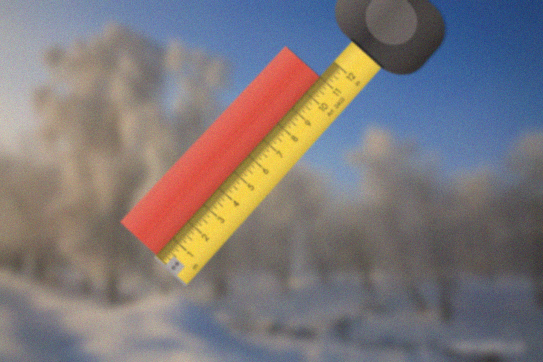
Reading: {"value": 11, "unit": "in"}
